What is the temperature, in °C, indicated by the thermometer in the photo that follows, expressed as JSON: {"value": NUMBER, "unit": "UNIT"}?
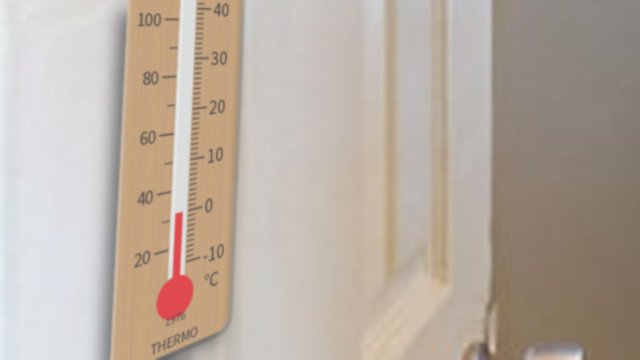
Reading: {"value": 0, "unit": "°C"}
